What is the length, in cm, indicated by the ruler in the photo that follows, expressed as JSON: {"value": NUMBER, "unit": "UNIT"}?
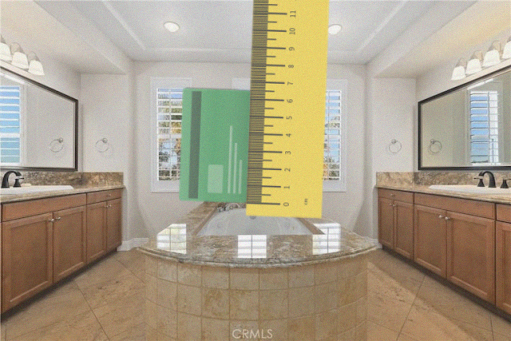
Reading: {"value": 6.5, "unit": "cm"}
